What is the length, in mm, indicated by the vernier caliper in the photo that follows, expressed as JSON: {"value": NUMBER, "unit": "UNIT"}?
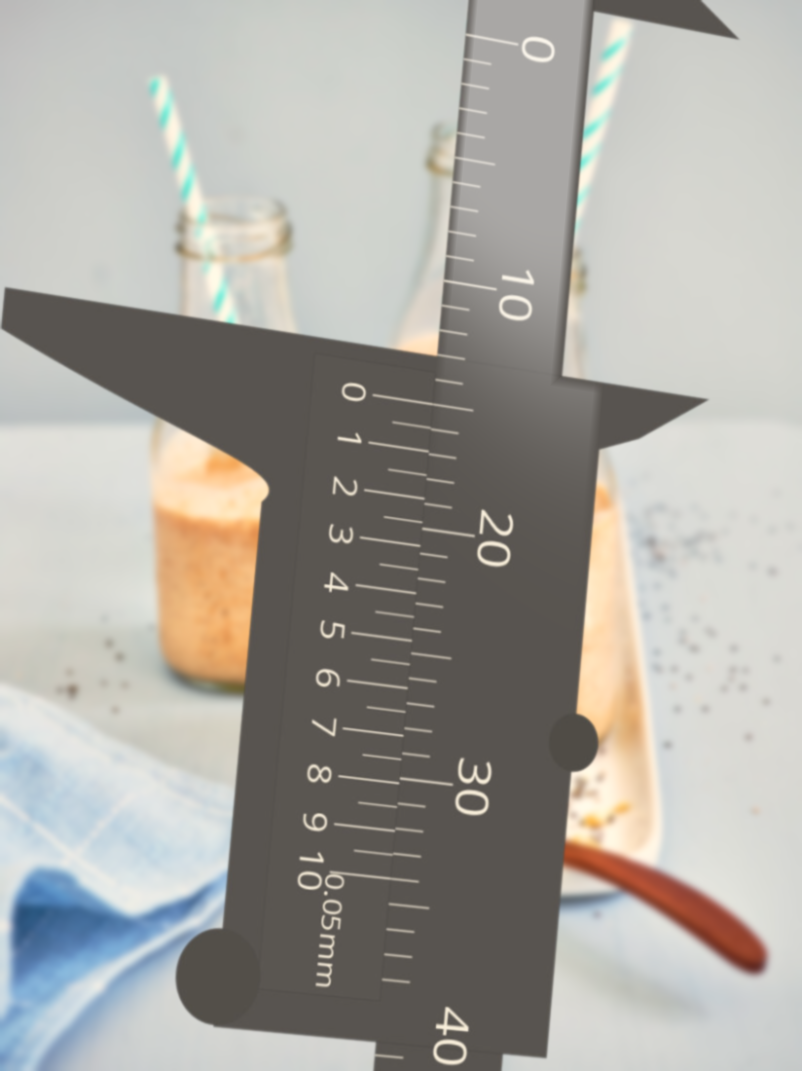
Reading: {"value": 15.0, "unit": "mm"}
